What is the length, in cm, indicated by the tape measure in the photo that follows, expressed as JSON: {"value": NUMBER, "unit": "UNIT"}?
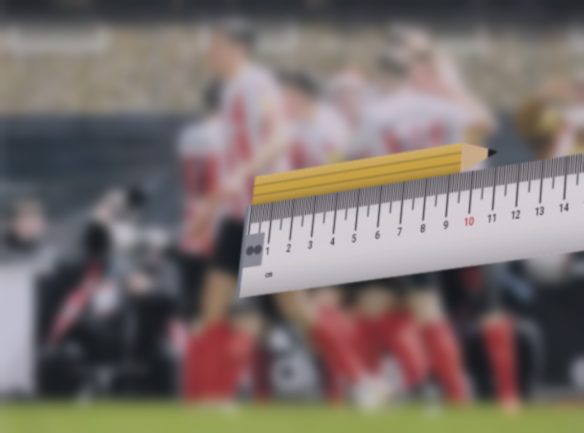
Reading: {"value": 11, "unit": "cm"}
